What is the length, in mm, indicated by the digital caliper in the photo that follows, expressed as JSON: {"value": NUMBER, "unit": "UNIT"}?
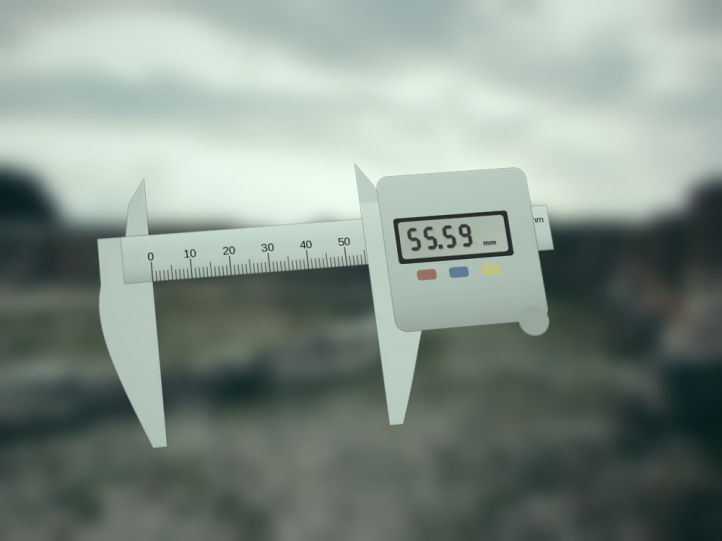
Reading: {"value": 55.59, "unit": "mm"}
